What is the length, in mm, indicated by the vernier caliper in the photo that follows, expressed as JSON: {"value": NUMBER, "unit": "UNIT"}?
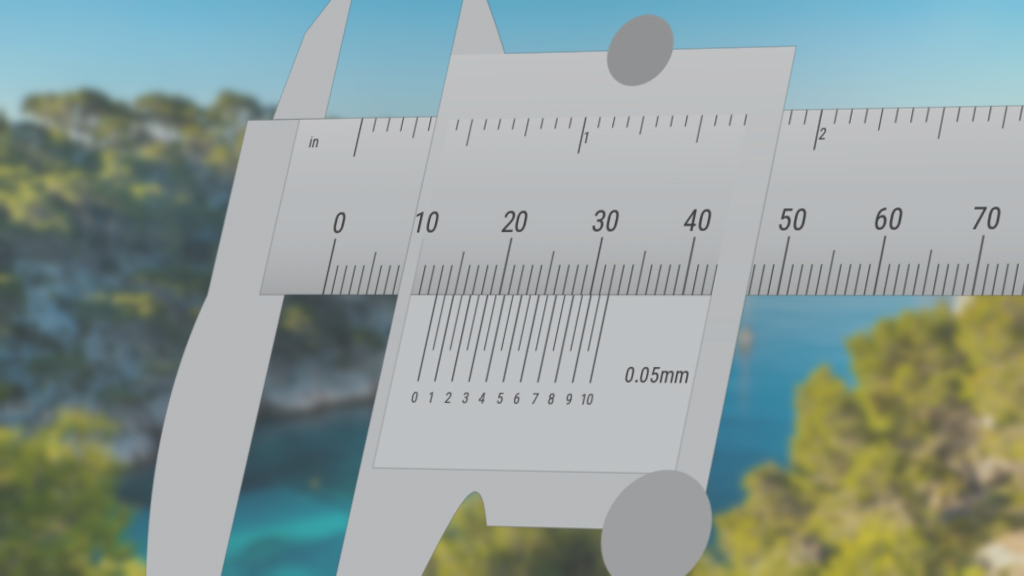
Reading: {"value": 13.0, "unit": "mm"}
